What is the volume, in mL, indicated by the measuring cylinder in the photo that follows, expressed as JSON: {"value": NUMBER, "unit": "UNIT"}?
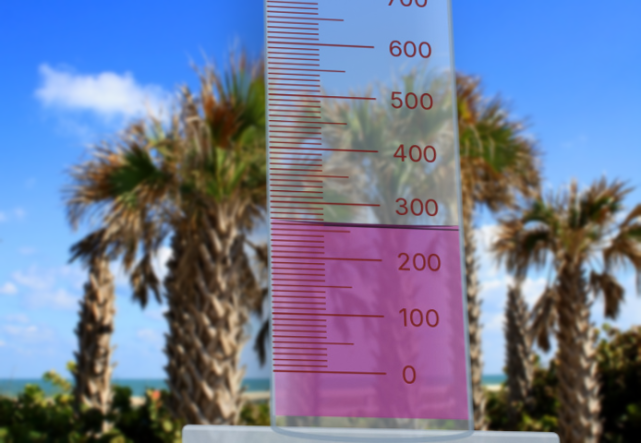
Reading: {"value": 260, "unit": "mL"}
